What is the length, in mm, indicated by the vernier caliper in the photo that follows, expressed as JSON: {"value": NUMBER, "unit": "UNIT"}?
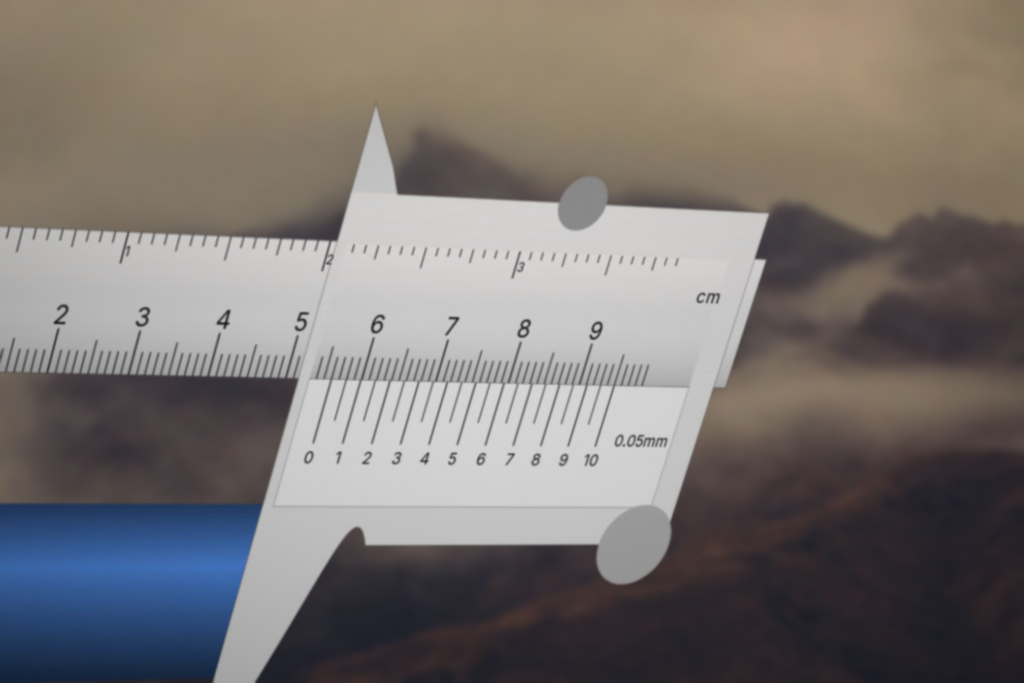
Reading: {"value": 56.0, "unit": "mm"}
